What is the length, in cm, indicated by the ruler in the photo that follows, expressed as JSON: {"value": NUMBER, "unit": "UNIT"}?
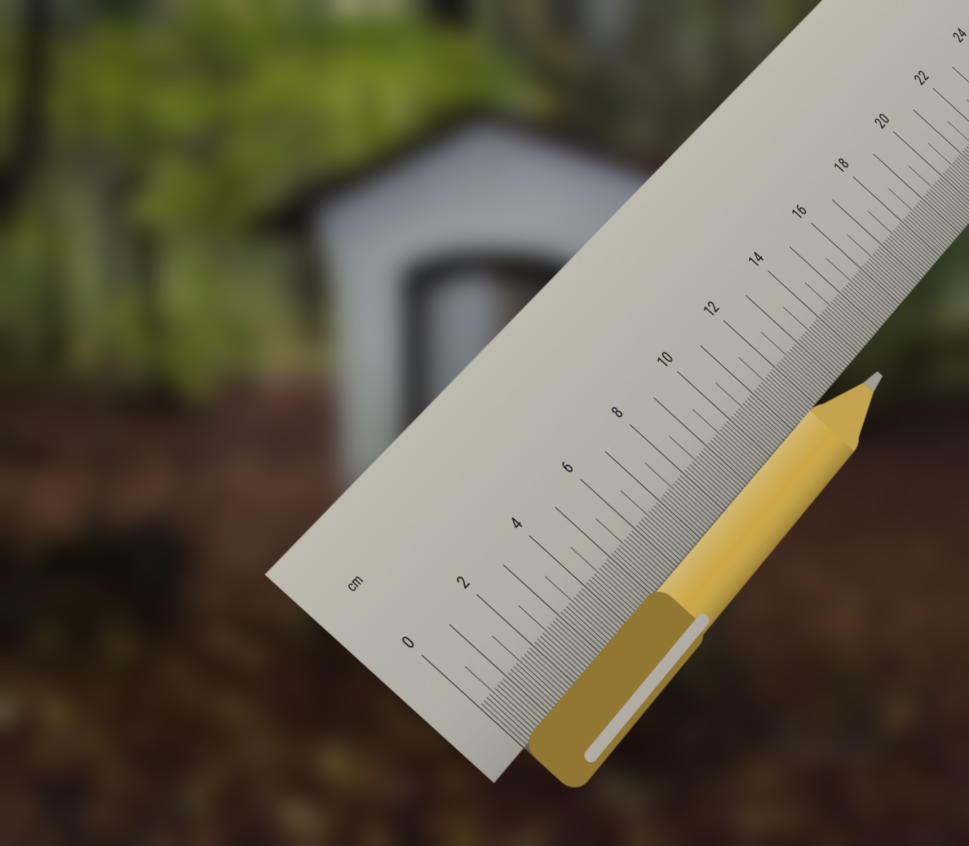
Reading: {"value": 14, "unit": "cm"}
